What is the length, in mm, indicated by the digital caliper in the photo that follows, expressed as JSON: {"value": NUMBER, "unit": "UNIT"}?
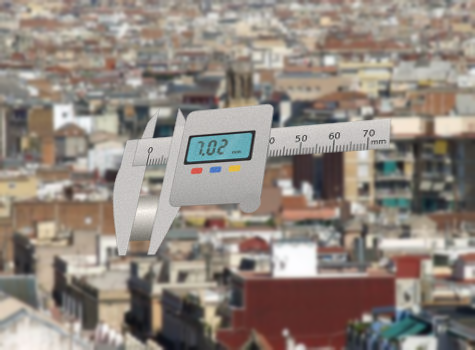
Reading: {"value": 7.02, "unit": "mm"}
